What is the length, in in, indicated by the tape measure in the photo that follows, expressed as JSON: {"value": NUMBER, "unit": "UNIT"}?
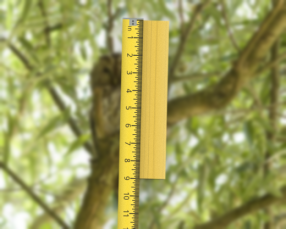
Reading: {"value": 9, "unit": "in"}
